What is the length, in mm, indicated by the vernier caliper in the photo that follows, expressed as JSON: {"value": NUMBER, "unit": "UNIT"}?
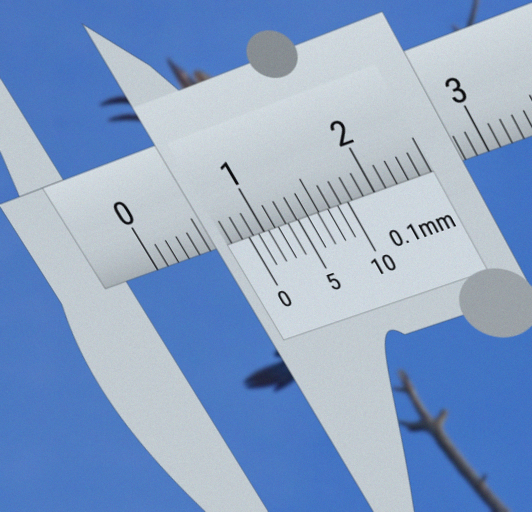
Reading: {"value": 8.6, "unit": "mm"}
